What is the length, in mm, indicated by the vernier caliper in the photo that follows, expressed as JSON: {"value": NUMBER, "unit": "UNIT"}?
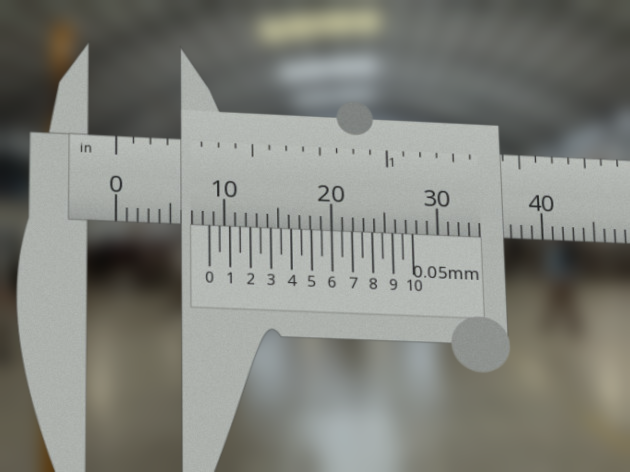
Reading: {"value": 8.6, "unit": "mm"}
